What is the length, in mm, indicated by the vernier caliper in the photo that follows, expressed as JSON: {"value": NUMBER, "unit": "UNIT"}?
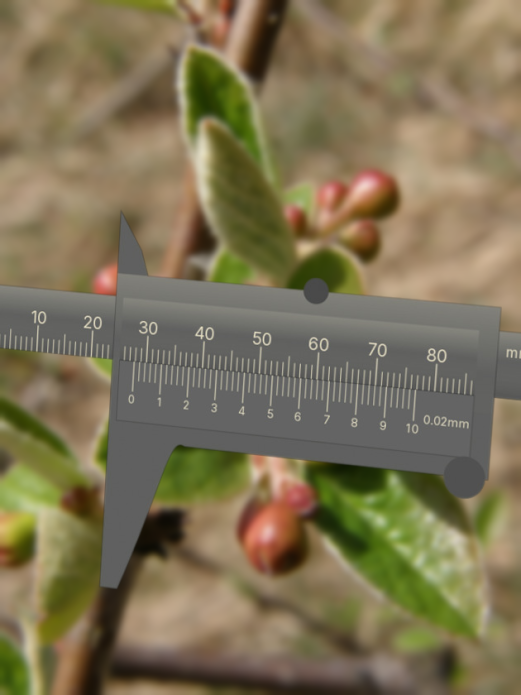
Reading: {"value": 27.8, "unit": "mm"}
